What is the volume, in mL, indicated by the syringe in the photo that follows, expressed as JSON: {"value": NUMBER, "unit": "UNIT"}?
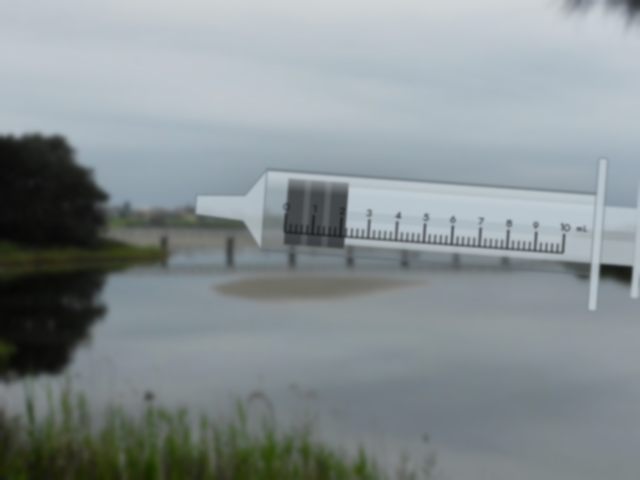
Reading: {"value": 0, "unit": "mL"}
